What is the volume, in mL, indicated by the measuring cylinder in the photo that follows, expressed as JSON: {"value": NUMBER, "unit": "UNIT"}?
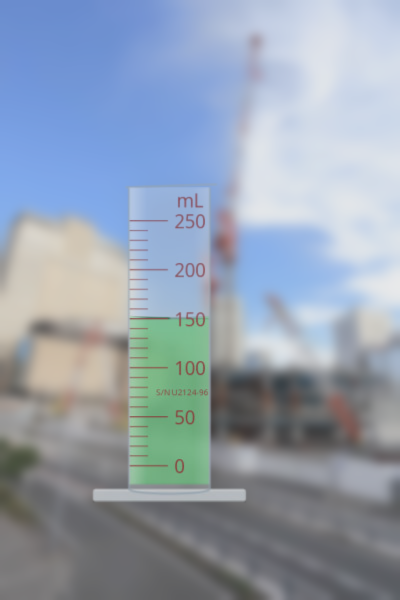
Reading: {"value": 150, "unit": "mL"}
